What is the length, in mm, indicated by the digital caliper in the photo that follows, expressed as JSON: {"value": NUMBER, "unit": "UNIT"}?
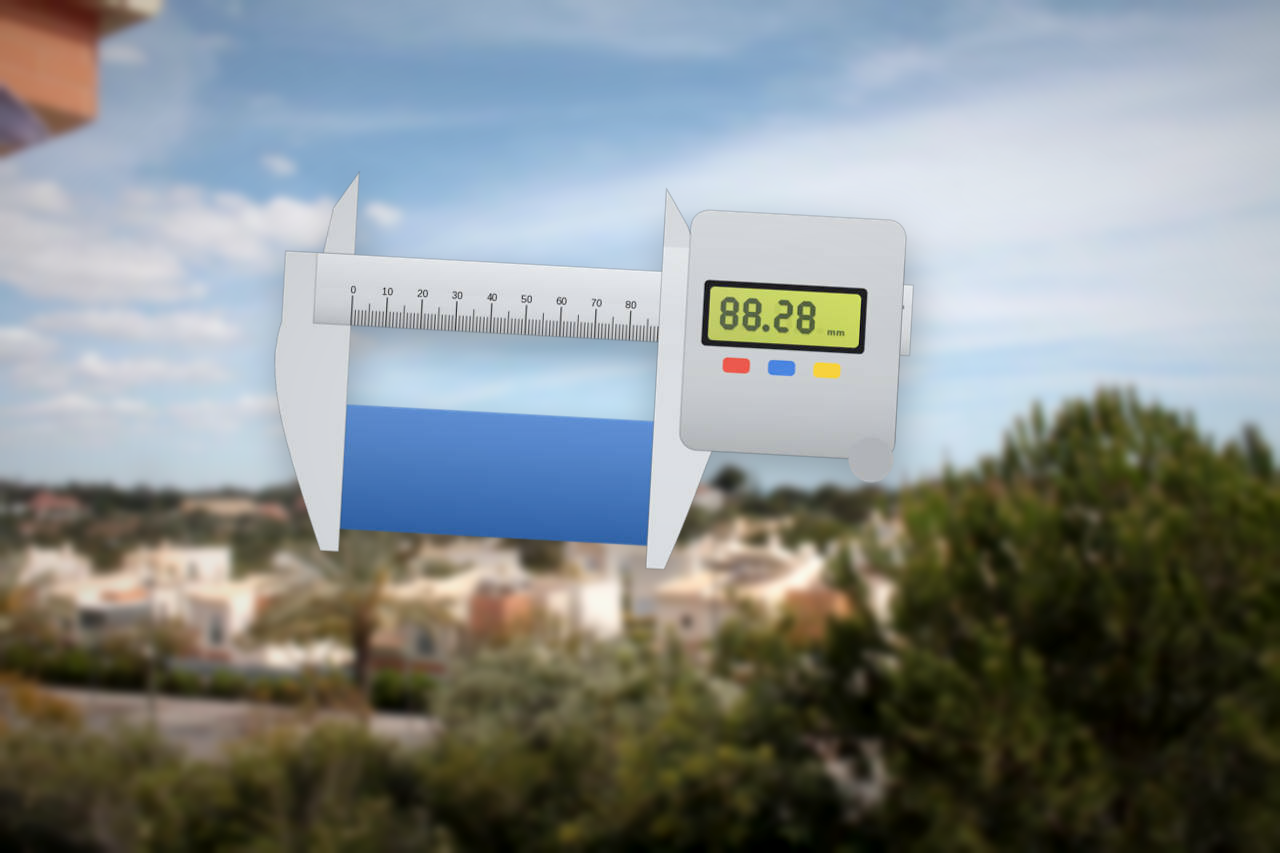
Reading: {"value": 88.28, "unit": "mm"}
